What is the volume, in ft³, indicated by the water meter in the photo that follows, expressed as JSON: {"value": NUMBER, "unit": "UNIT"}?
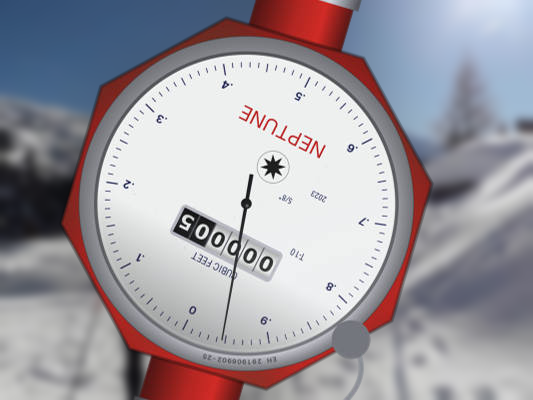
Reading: {"value": 4.95, "unit": "ft³"}
